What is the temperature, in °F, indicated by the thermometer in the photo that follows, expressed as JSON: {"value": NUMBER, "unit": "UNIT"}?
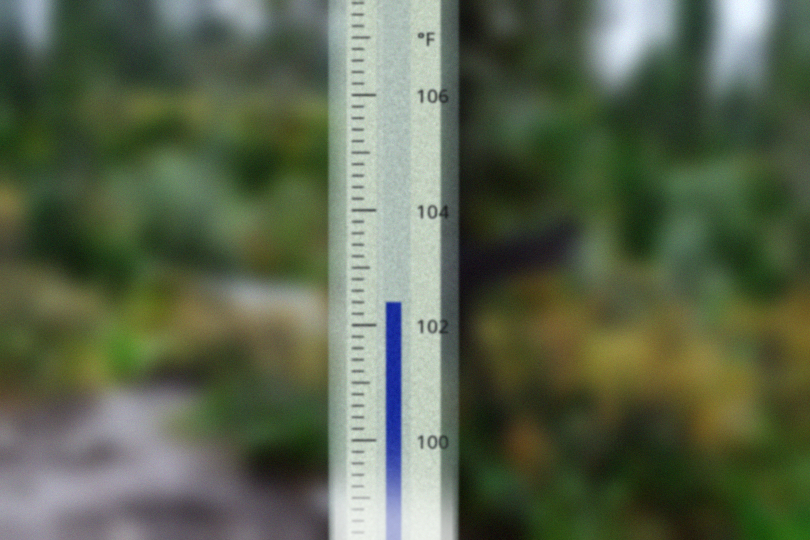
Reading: {"value": 102.4, "unit": "°F"}
